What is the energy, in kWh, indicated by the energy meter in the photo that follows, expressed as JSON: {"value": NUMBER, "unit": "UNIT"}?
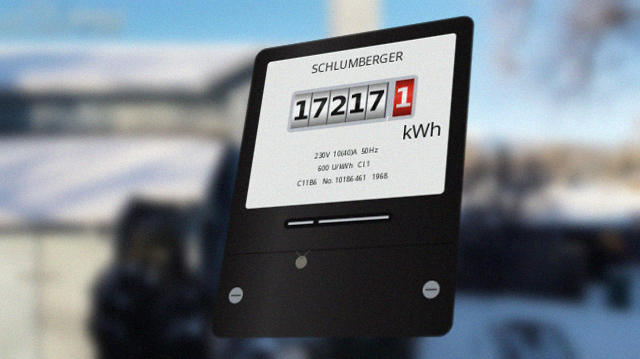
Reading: {"value": 17217.1, "unit": "kWh"}
